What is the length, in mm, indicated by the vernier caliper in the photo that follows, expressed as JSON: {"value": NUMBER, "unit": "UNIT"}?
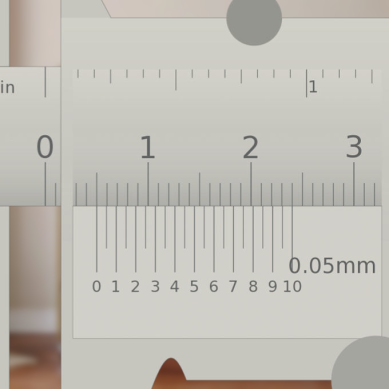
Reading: {"value": 5.0, "unit": "mm"}
